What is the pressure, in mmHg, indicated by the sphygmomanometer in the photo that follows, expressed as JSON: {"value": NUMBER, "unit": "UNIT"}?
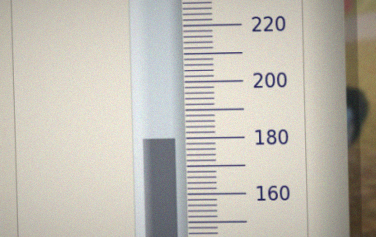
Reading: {"value": 180, "unit": "mmHg"}
